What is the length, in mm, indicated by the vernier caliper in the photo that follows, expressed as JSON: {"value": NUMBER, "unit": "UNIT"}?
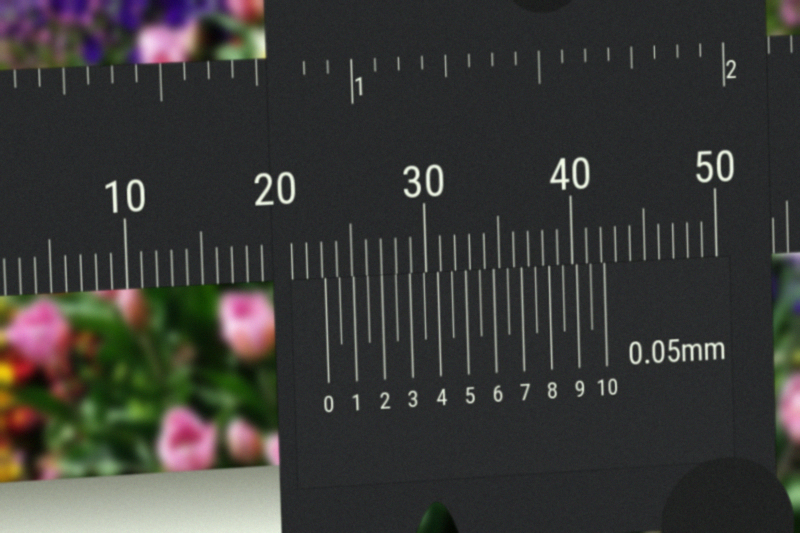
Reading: {"value": 23.2, "unit": "mm"}
